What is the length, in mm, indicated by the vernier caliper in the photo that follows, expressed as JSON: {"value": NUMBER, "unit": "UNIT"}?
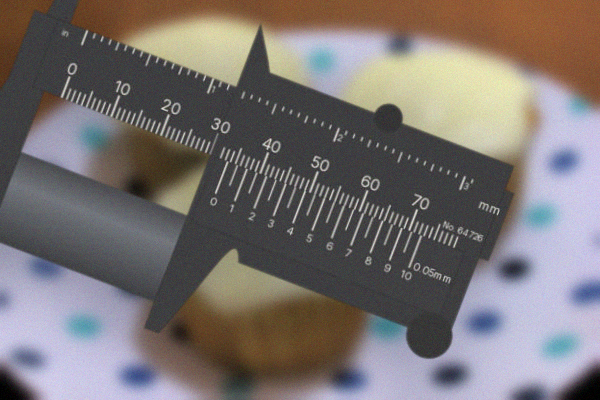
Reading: {"value": 33.5, "unit": "mm"}
